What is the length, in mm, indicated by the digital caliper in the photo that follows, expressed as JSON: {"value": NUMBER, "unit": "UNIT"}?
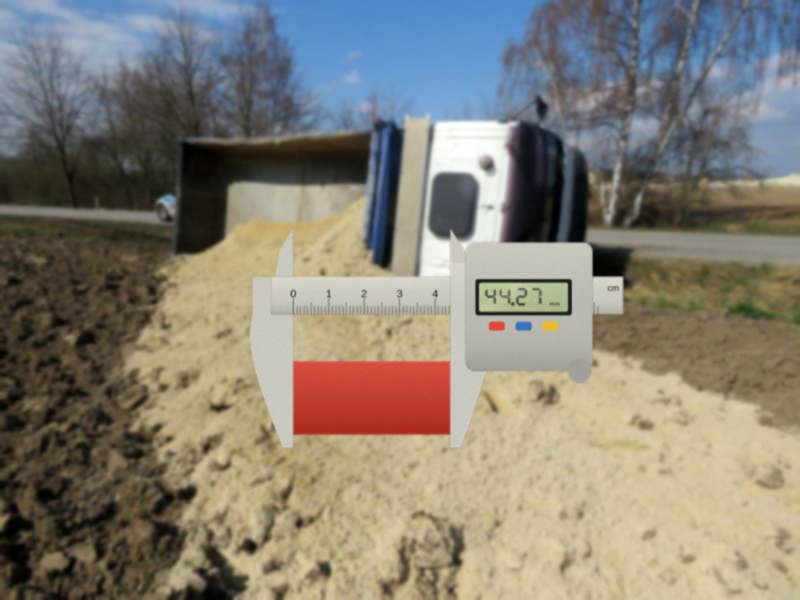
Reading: {"value": 44.27, "unit": "mm"}
